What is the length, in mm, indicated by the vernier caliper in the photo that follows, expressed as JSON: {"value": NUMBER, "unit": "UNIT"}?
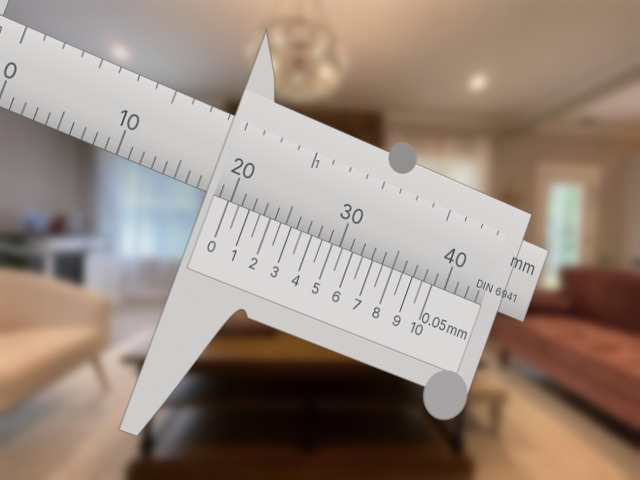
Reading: {"value": 19.8, "unit": "mm"}
